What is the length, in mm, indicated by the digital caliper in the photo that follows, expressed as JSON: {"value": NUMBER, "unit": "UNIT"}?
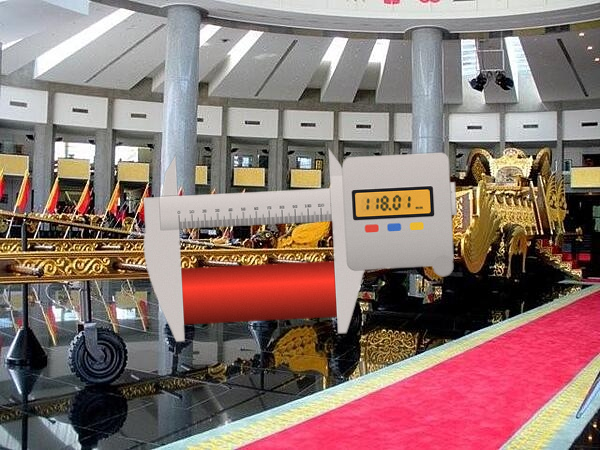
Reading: {"value": 118.01, "unit": "mm"}
